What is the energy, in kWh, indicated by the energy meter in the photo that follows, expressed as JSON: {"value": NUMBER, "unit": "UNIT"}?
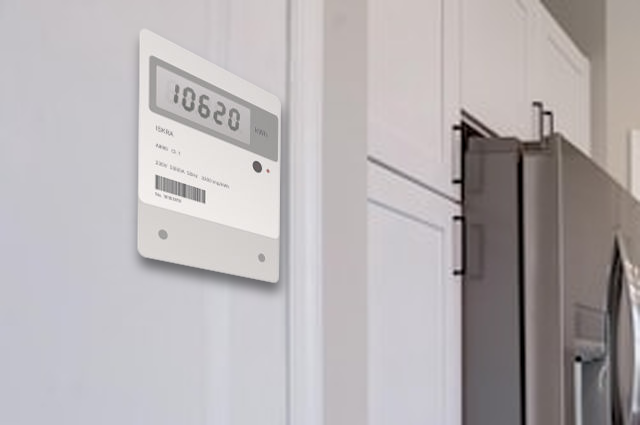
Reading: {"value": 10620, "unit": "kWh"}
